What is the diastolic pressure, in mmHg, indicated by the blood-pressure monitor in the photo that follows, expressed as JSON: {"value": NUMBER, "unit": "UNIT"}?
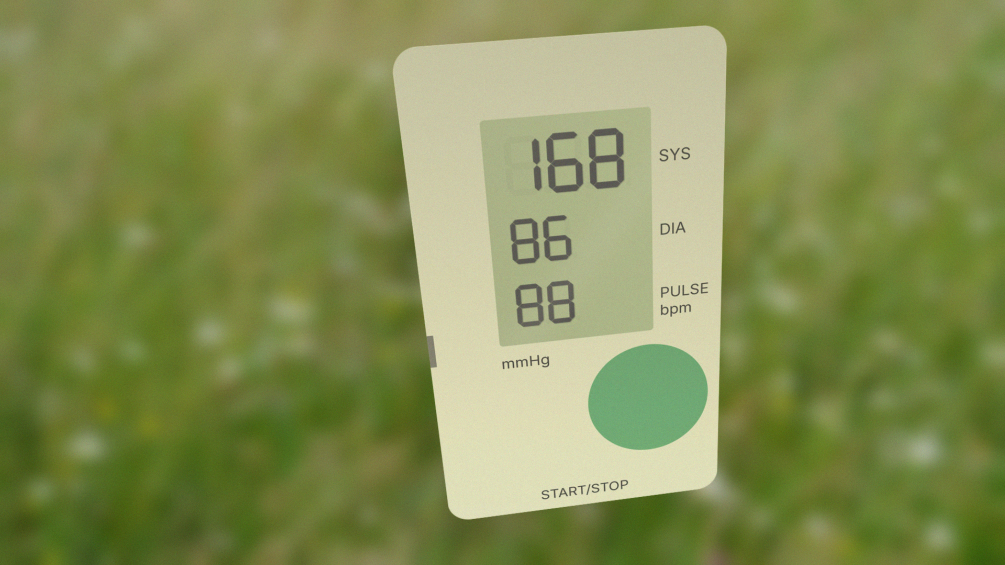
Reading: {"value": 86, "unit": "mmHg"}
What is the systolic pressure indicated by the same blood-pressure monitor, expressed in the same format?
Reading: {"value": 168, "unit": "mmHg"}
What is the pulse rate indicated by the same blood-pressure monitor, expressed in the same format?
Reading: {"value": 88, "unit": "bpm"}
